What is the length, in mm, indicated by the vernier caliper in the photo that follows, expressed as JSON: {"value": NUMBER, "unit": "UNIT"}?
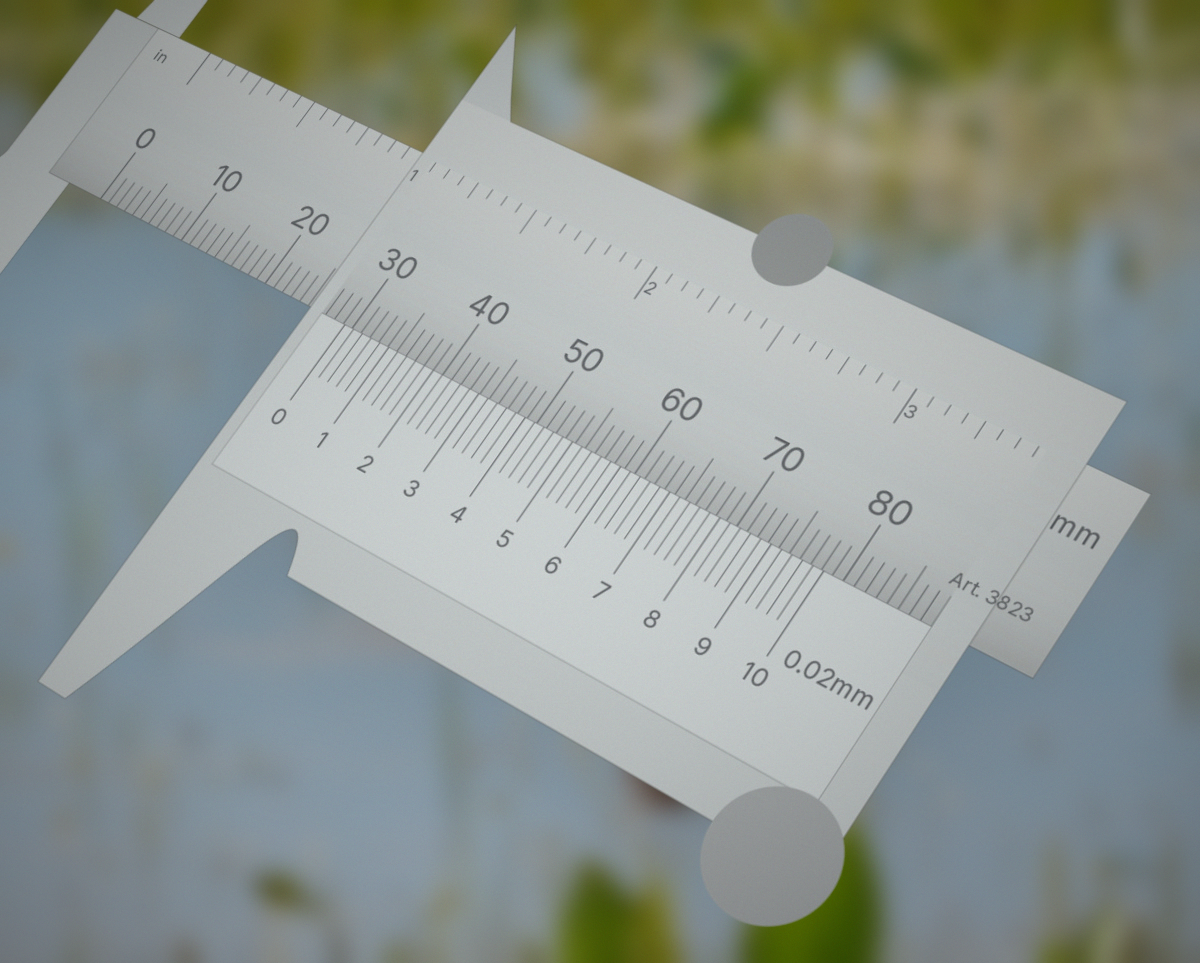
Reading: {"value": 29.2, "unit": "mm"}
